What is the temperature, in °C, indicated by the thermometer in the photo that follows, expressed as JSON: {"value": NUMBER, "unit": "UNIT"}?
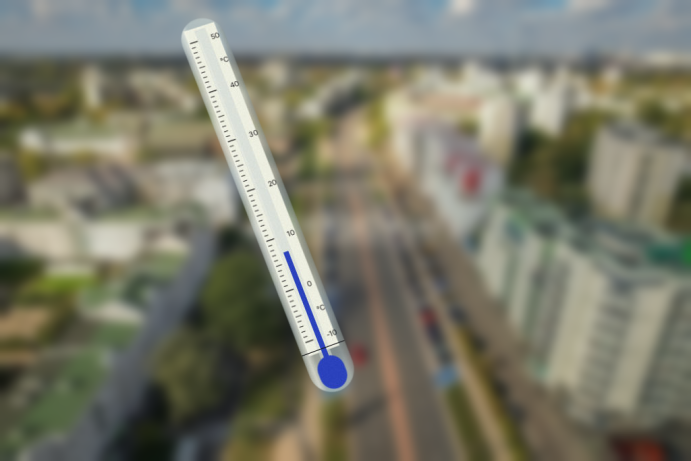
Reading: {"value": 7, "unit": "°C"}
